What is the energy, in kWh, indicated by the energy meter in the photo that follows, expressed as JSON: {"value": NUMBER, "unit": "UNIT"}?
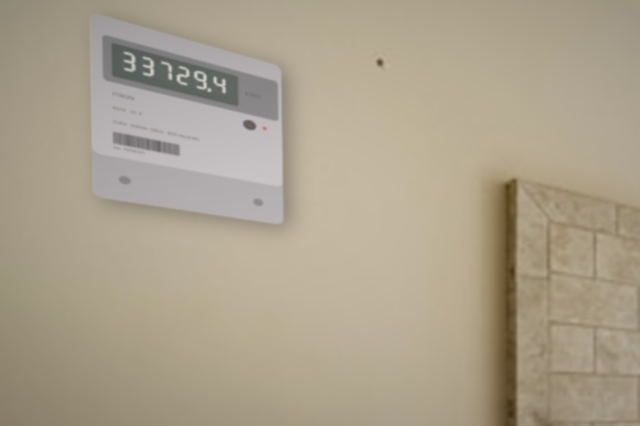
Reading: {"value": 33729.4, "unit": "kWh"}
